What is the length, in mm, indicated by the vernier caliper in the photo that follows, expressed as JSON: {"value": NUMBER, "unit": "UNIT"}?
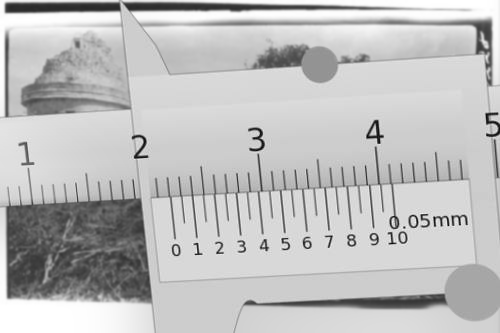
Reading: {"value": 22.1, "unit": "mm"}
